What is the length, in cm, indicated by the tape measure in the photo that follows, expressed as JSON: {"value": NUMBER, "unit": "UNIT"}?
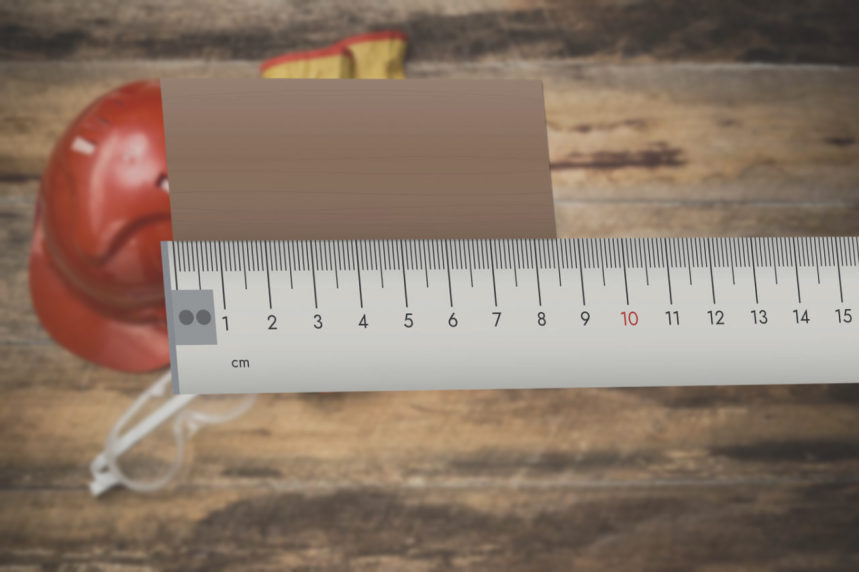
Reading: {"value": 8.5, "unit": "cm"}
